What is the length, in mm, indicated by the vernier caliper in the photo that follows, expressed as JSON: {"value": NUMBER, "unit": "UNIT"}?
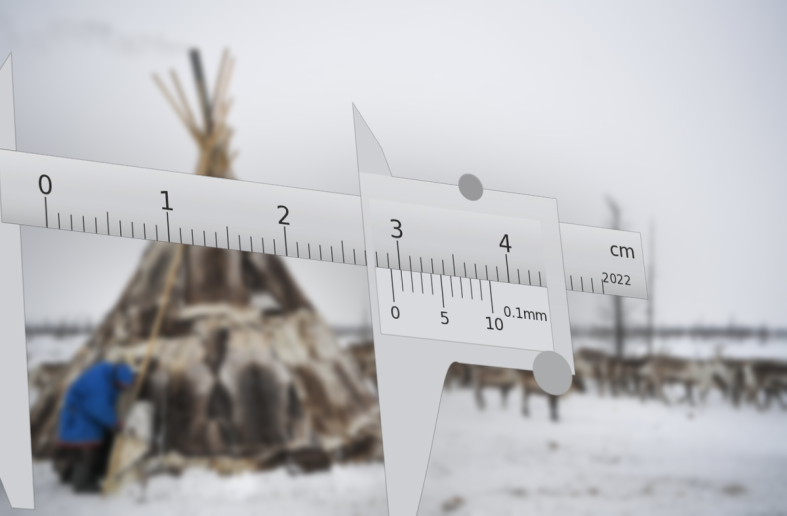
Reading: {"value": 29.2, "unit": "mm"}
